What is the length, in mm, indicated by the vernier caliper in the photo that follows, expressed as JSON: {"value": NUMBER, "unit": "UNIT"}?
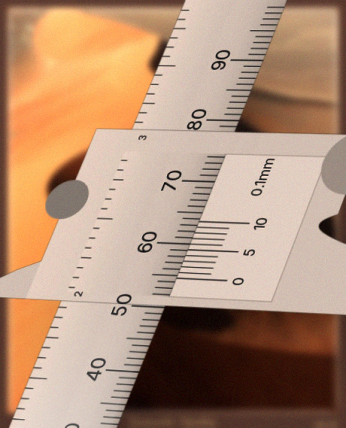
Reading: {"value": 54.6, "unit": "mm"}
